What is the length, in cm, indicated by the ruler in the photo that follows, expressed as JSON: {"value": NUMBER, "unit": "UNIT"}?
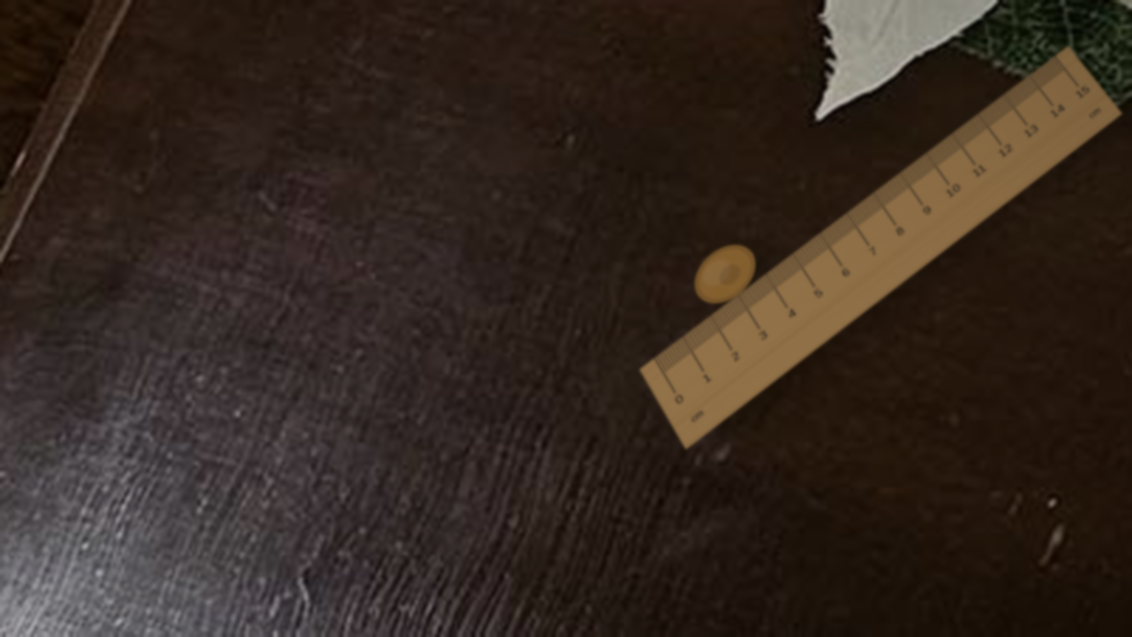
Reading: {"value": 2, "unit": "cm"}
